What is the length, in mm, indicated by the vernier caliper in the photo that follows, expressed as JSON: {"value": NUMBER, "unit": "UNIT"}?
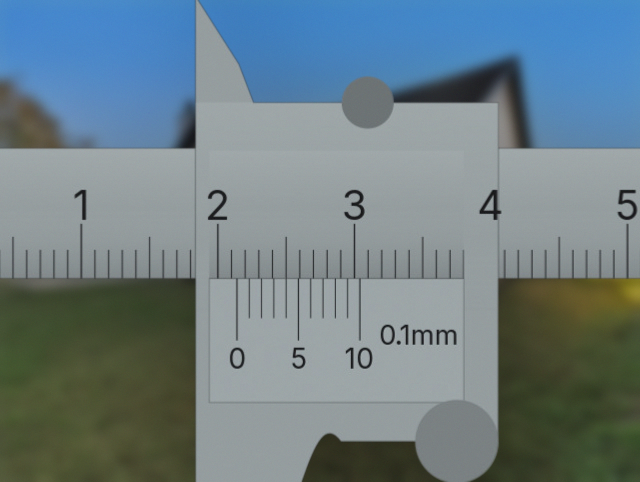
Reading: {"value": 21.4, "unit": "mm"}
